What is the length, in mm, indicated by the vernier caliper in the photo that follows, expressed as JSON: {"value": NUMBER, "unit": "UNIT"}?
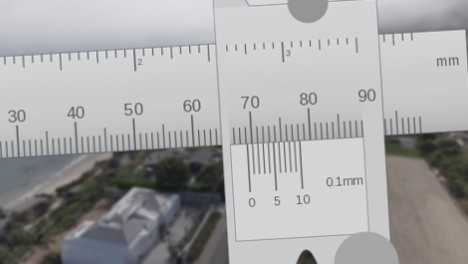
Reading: {"value": 69.2, "unit": "mm"}
